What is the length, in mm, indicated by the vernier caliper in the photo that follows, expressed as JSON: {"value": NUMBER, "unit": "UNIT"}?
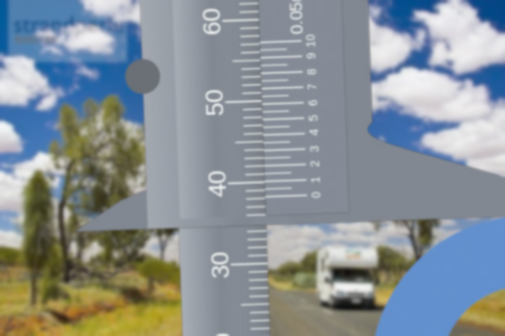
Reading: {"value": 38.2, "unit": "mm"}
